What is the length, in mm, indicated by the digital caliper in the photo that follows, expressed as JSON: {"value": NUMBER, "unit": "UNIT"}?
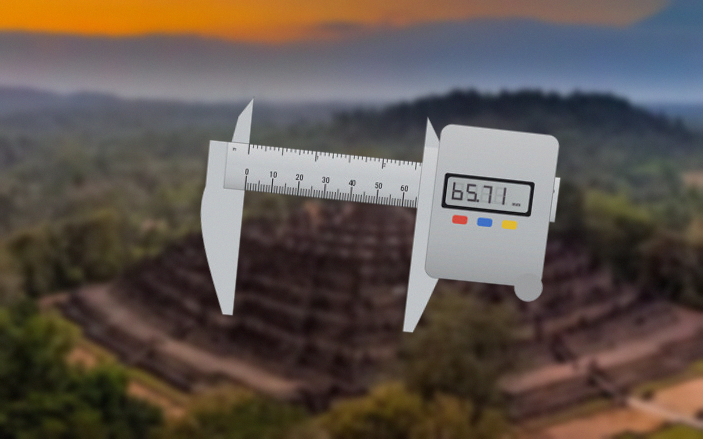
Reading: {"value": 65.71, "unit": "mm"}
